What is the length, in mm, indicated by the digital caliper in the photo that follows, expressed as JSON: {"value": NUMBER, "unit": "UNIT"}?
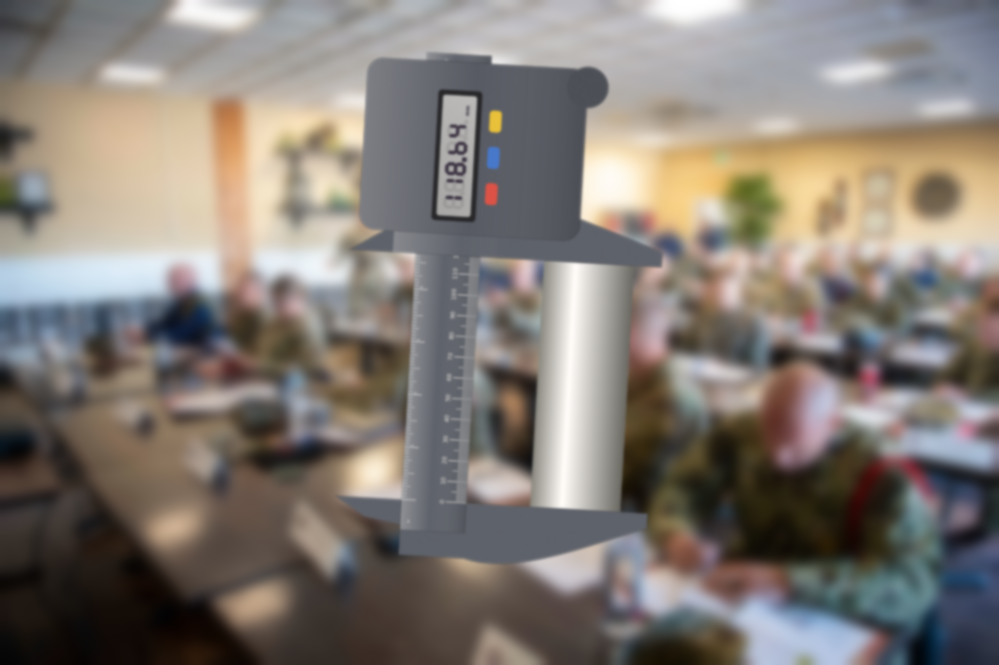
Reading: {"value": 118.64, "unit": "mm"}
